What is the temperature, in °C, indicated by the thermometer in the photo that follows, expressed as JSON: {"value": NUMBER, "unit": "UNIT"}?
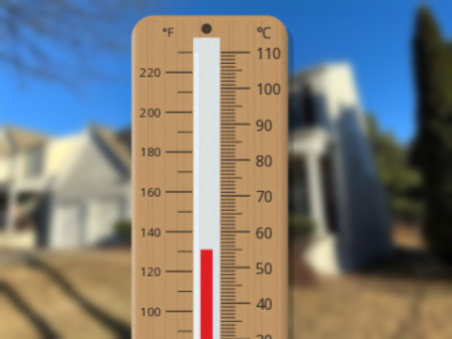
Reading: {"value": 55, "unit": "°C"}
